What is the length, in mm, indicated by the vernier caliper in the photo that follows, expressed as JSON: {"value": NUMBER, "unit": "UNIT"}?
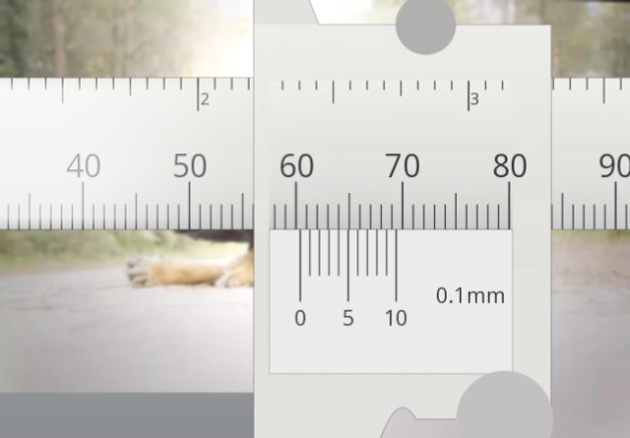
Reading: {"value": 60.4, "unit": "mm"}
